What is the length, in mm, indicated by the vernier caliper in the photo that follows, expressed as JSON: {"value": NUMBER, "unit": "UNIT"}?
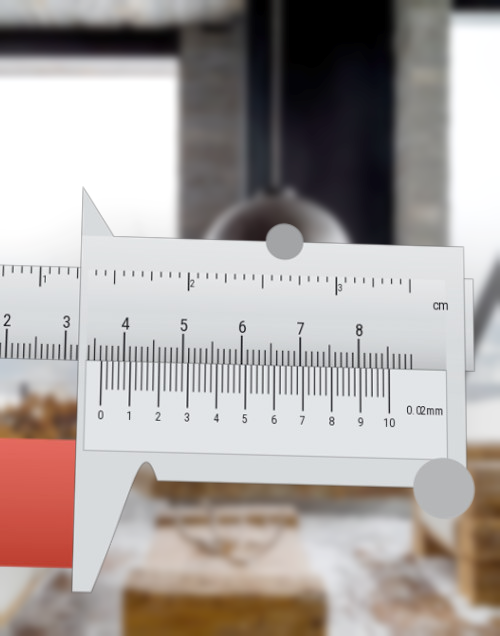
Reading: {"value": 36.2, "unit": "mm"}
